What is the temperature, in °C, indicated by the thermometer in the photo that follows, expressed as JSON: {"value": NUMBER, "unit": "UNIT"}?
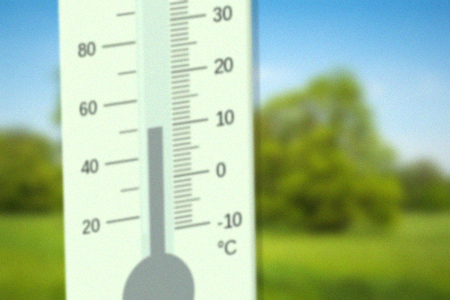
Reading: {"value": 10, "unit": "°C"}
